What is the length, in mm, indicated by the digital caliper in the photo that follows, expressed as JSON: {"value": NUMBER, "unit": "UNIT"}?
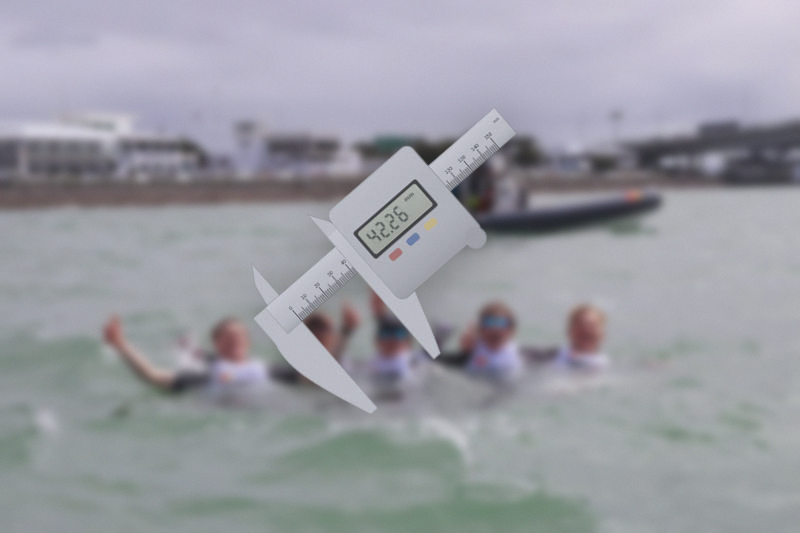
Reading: {"value": 42.26, "unit": "mm"}
